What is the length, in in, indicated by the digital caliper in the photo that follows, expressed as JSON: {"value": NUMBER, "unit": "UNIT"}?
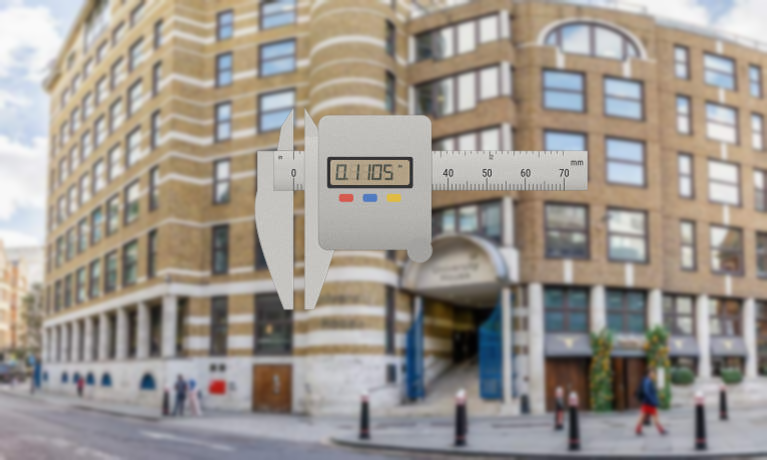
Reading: {"value": 0.1105, "unit": "in"}
